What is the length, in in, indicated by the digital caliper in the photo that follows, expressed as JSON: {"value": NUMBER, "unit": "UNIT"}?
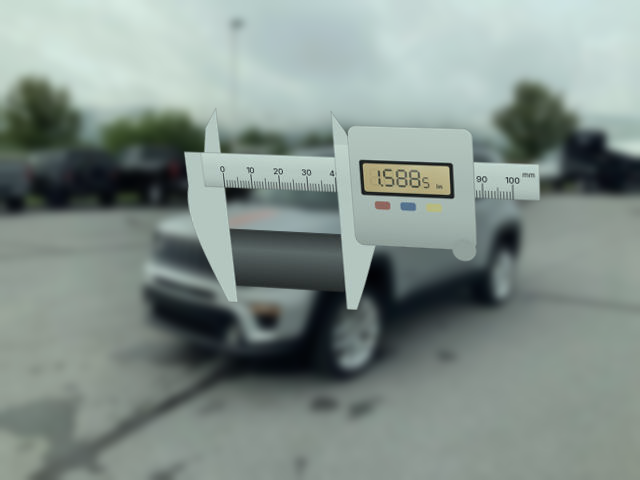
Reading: {"value": 1.5885, "unit": "in"}
